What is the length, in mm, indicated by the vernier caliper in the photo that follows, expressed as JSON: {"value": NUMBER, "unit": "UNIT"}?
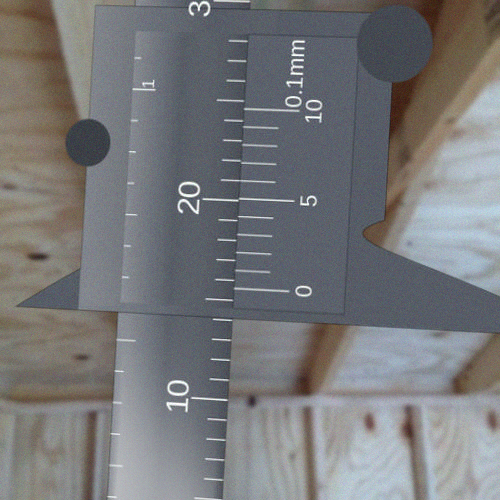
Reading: {"value": 15.6, "unit": "mm"}
